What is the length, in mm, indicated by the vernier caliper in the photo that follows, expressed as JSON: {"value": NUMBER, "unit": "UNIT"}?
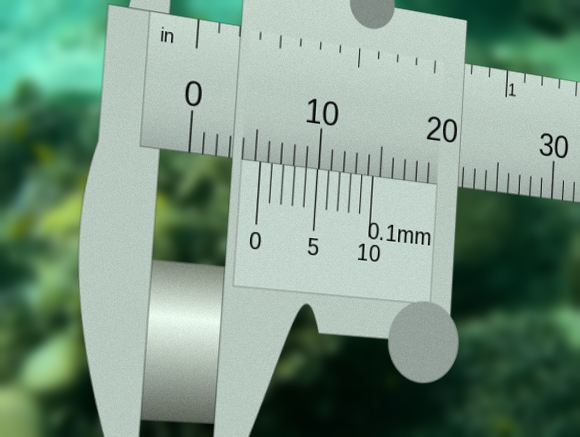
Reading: {"value": 5.4, "unit": "mm"}
